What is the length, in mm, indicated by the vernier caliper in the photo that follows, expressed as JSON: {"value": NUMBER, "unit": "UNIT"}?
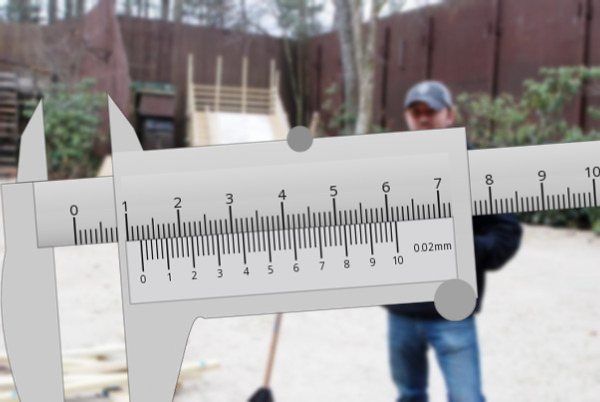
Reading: {"value": 12.5, "unit": "mm"}
